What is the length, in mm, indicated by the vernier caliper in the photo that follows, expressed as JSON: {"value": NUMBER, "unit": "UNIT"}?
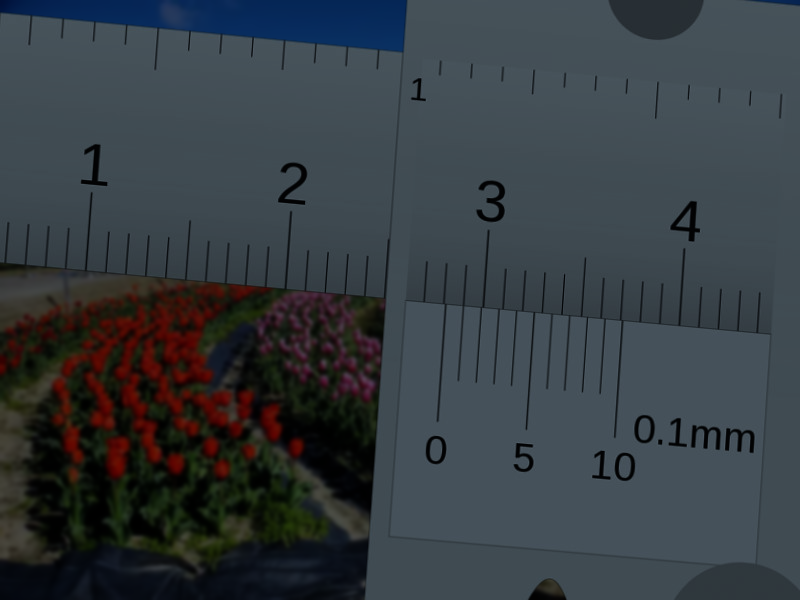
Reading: {"value": 28.1, "unit": "mm"}
